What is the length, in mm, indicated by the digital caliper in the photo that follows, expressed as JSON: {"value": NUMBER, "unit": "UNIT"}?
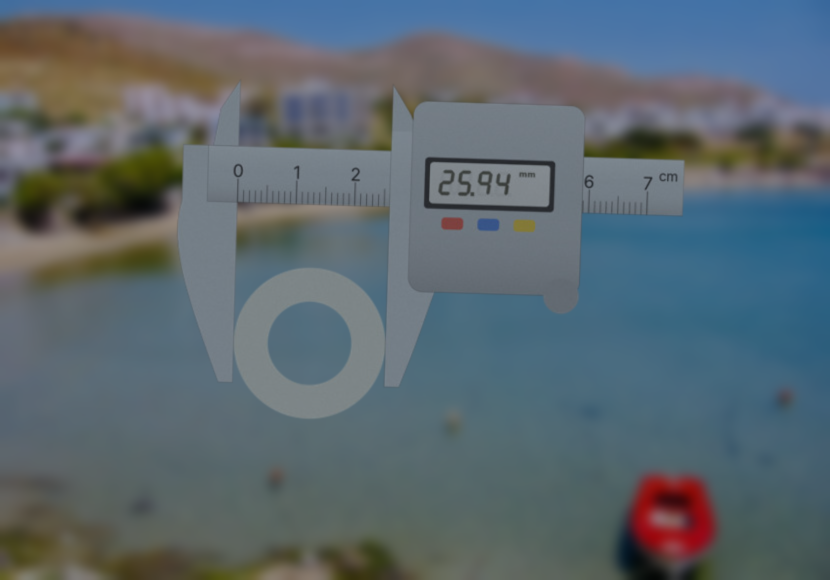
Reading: {"value": 25.94, "unit": "mm"}
